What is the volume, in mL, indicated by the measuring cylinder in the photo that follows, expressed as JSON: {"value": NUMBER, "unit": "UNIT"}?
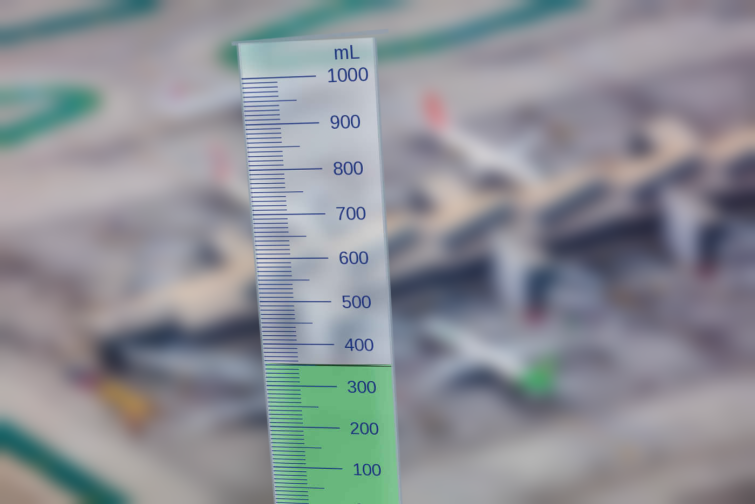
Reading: {"value": 350, "unit": "mL"}
